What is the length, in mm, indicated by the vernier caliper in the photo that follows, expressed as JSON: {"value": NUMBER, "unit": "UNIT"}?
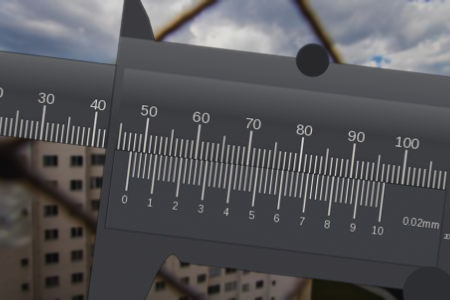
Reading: {"value": 47.5, "unit": "mm"}
